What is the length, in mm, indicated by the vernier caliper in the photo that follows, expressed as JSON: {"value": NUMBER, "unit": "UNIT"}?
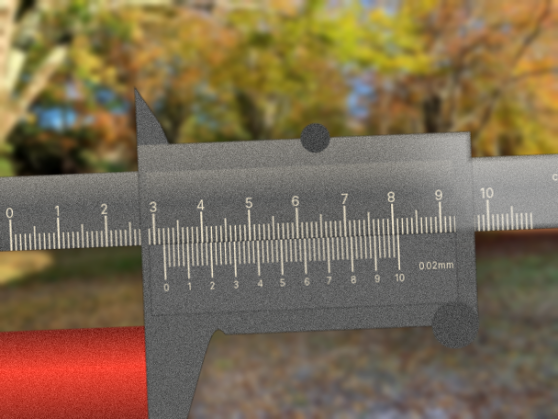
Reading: {"value": 32.0, "unit": "mm"}
